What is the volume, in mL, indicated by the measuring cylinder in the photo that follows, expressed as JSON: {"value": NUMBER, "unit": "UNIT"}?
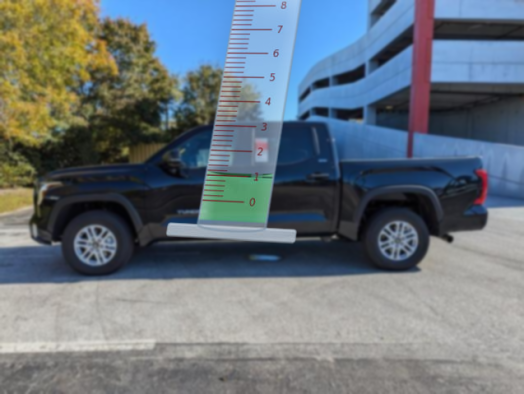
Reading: {"value": 1, "unit": "mL"}
